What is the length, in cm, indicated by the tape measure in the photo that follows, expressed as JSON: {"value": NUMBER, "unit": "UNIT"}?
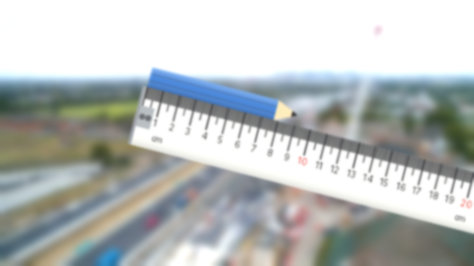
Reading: {"value": 9, "unit": "cm"}
